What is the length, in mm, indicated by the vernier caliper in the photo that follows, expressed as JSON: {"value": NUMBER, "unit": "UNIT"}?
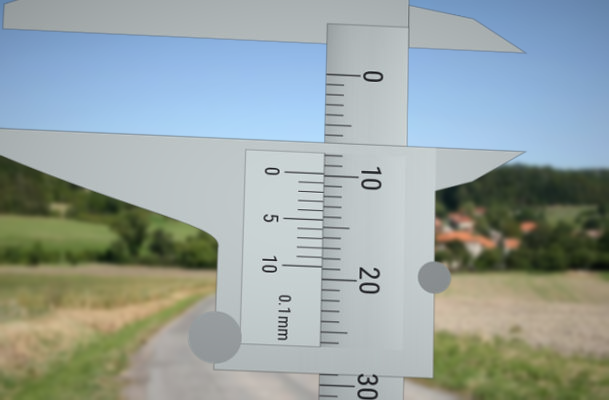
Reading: {"value": 9.8, "unit": "mm"}
